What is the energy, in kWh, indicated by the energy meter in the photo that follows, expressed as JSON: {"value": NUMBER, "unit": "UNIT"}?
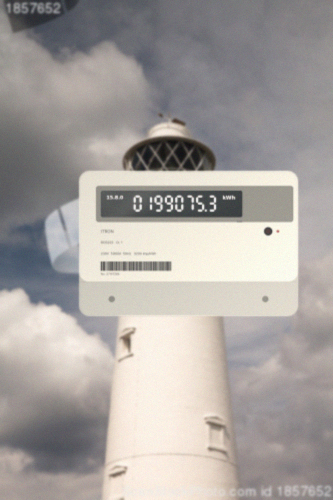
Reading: {"value": 199075.3, "unit": "kWh"}
